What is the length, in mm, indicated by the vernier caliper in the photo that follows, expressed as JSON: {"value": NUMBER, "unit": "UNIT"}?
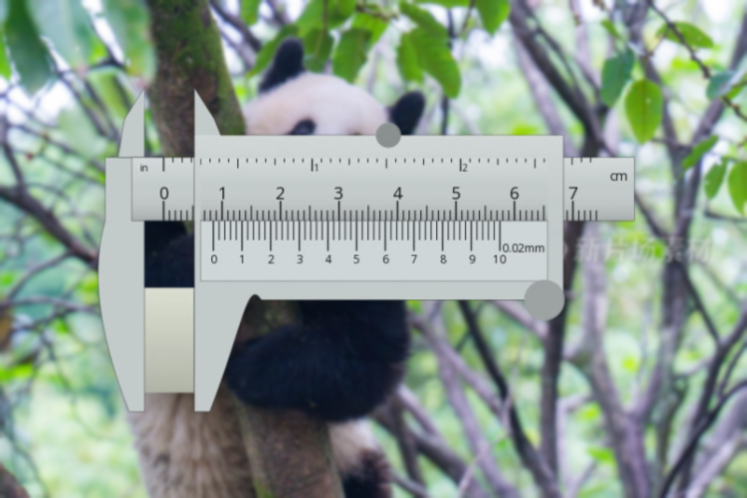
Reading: {"value": 8.5, "unit": "mm"}
